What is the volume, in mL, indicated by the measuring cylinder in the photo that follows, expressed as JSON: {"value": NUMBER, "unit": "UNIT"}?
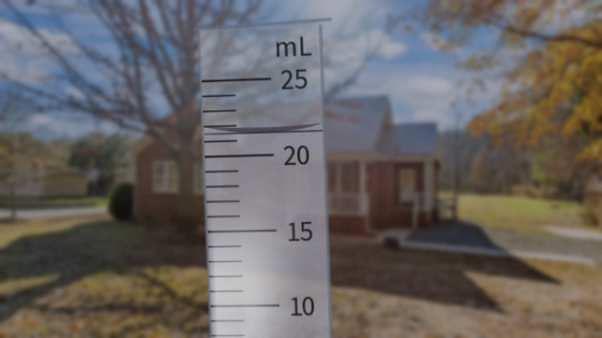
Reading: {"value": 21.5, "unit": "mL"}
